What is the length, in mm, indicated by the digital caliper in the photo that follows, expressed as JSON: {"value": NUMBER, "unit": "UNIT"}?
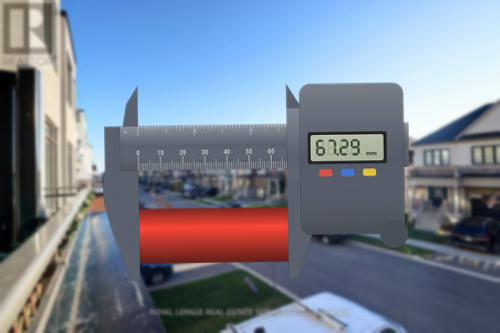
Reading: {"value": 67.29, "unit": "mm"}
